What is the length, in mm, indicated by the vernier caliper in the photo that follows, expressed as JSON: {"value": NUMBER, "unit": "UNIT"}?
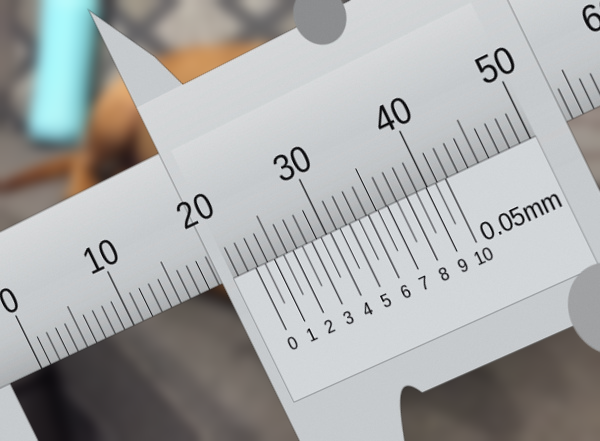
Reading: {"value": 22.8, "unit": "mm"}
